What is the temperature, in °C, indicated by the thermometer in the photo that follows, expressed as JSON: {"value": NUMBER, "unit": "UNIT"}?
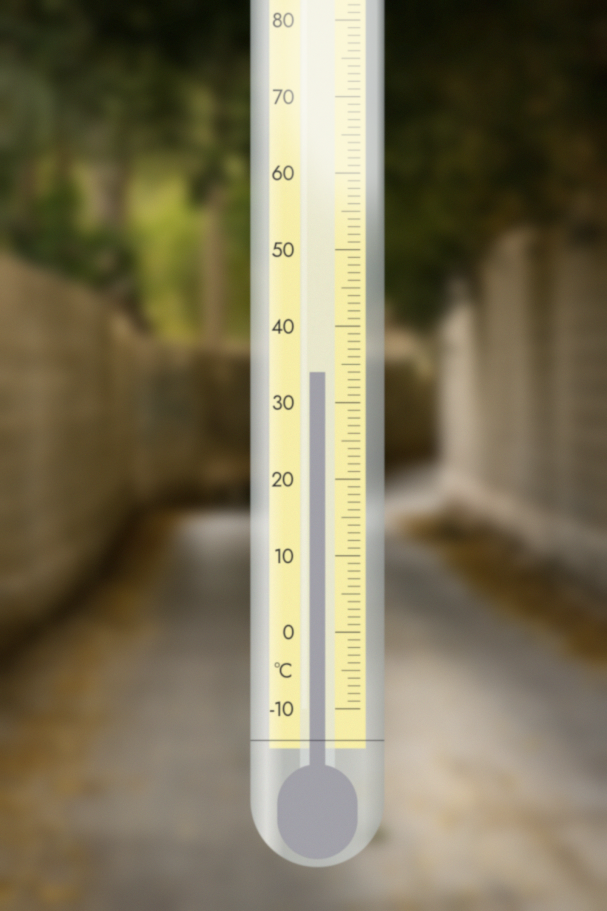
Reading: {"value": 34, "unit": "°C"}
